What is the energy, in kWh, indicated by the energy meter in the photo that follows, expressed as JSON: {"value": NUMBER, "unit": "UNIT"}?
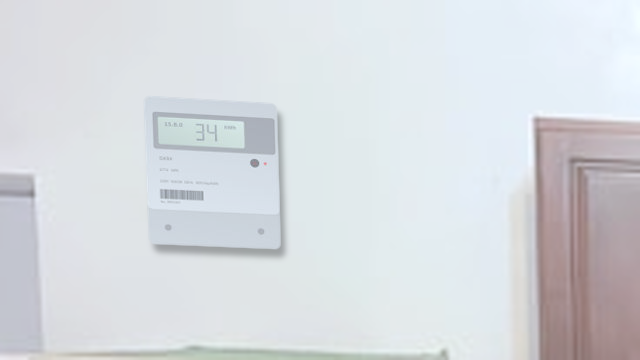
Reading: {"value": 34, "unit": "kWh"}
